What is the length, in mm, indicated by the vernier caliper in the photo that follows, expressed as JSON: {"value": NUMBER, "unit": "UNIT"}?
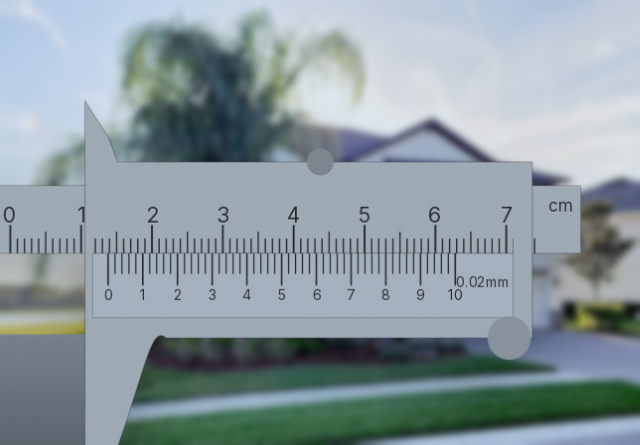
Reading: {"value": 13.8, "unit": "mm"}
